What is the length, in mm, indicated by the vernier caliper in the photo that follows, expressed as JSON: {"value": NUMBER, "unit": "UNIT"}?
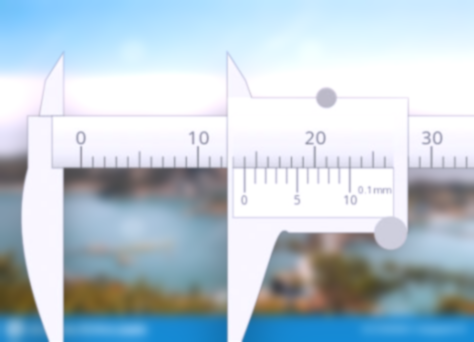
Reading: {"value": 14.0, "unit": "mm"}
